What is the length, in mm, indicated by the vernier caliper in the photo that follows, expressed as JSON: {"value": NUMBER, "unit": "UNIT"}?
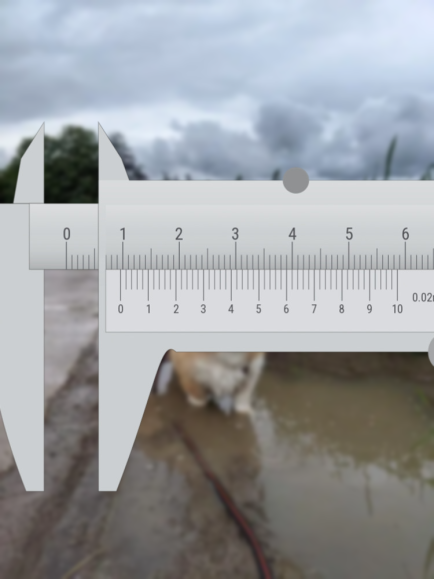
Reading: {"value": 9.6, "unit": "mm"}
